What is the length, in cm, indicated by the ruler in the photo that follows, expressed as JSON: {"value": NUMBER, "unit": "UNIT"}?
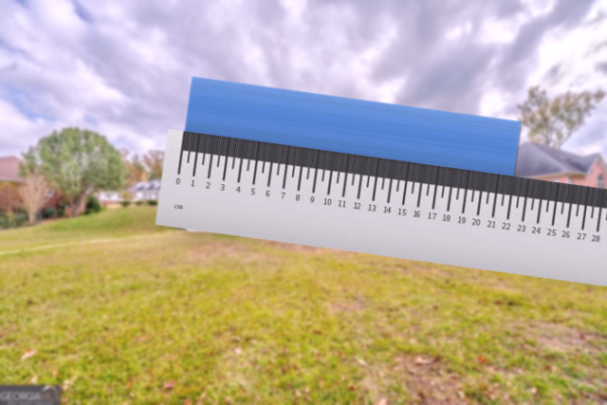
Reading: {"value": 22, "unit": "cm"}
